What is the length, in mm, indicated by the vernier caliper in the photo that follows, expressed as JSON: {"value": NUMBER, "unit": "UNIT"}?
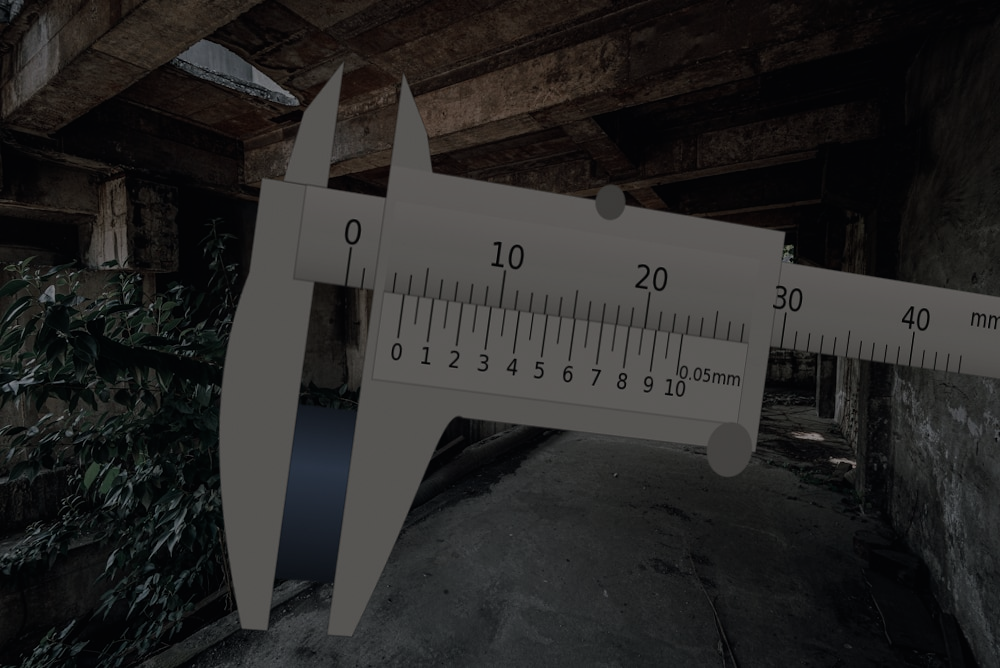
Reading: {"value": 3.7, "unit": "mm"}
